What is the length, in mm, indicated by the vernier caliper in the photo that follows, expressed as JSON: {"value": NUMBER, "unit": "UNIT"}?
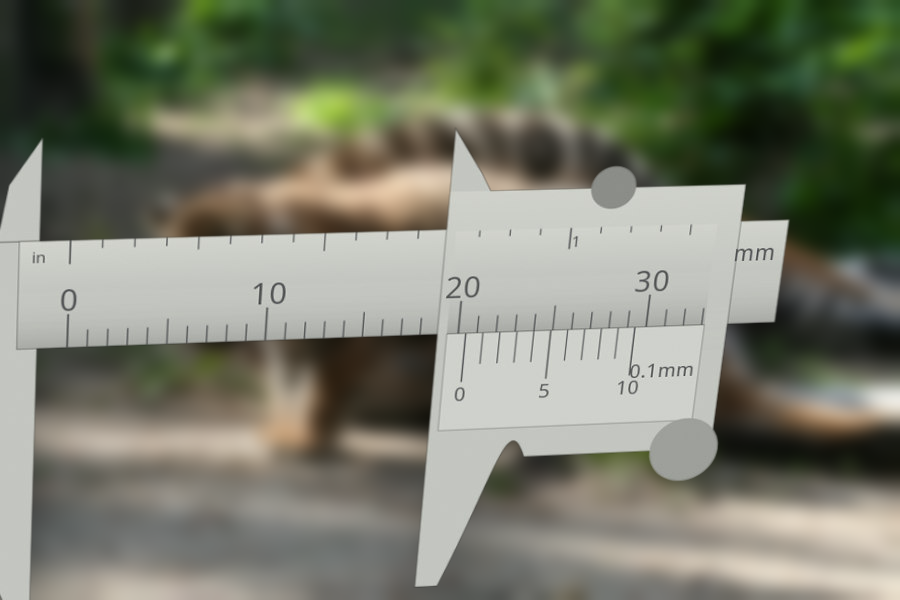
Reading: {"value": 20.4, "unit": "mm"}
